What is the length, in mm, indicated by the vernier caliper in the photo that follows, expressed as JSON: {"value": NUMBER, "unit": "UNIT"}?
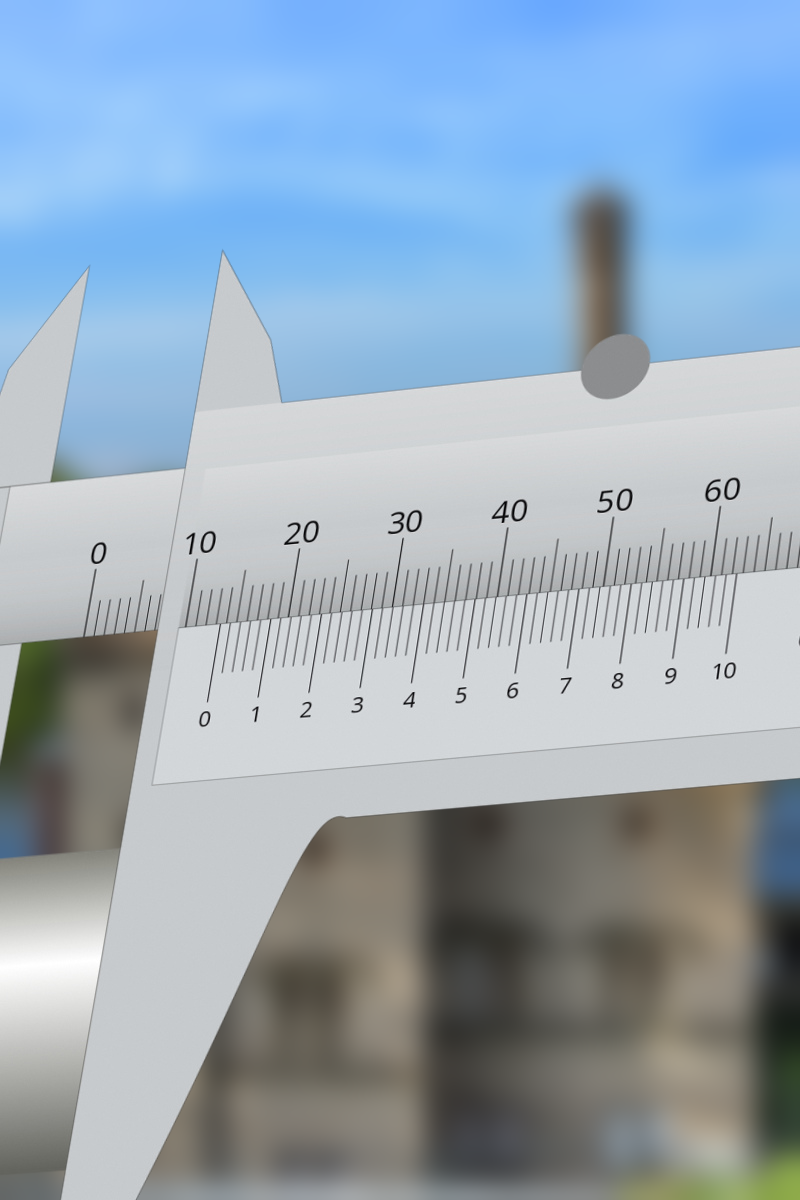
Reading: {"value": 13.4, "unit": "mm"}
